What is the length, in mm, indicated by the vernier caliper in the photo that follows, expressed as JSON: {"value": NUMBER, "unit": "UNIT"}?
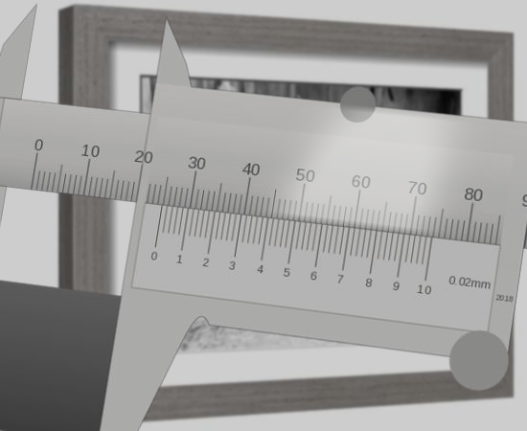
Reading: {"value": 24.8, "unit": "mm"}
